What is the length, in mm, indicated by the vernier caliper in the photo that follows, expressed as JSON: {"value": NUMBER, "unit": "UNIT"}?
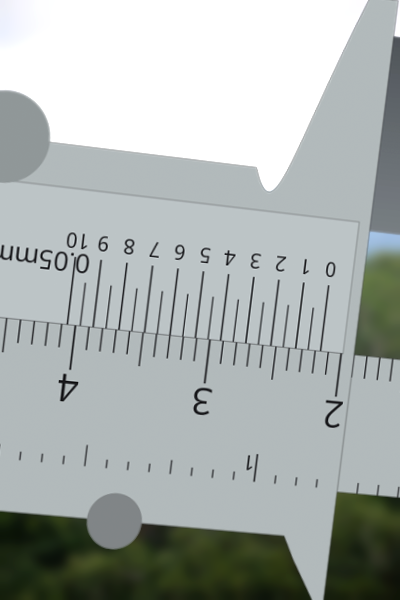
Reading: {"value": 21.6, "unit": "mm"}
